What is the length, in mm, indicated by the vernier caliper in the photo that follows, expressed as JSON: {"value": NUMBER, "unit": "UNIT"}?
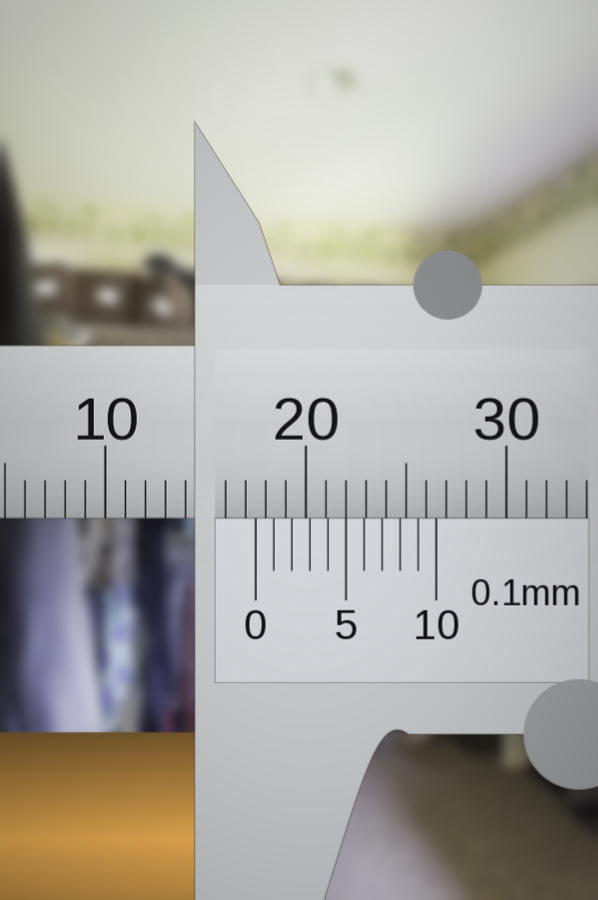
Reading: {"value": 17.5, "unit": "mm"}
